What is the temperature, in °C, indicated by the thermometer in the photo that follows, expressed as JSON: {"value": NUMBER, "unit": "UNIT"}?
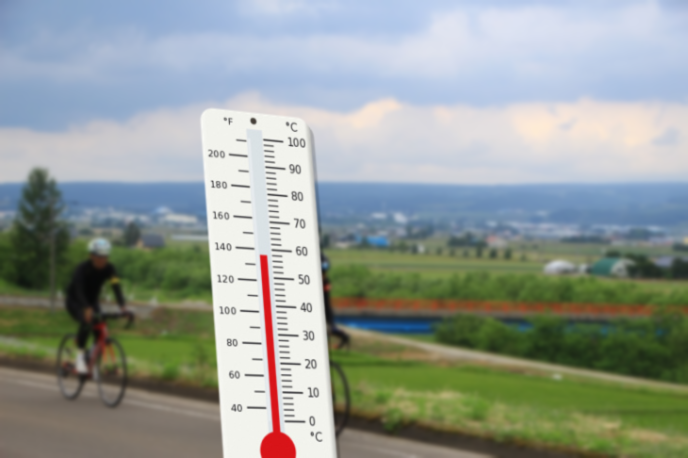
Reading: {"value": 58, "unit": "°C"}
